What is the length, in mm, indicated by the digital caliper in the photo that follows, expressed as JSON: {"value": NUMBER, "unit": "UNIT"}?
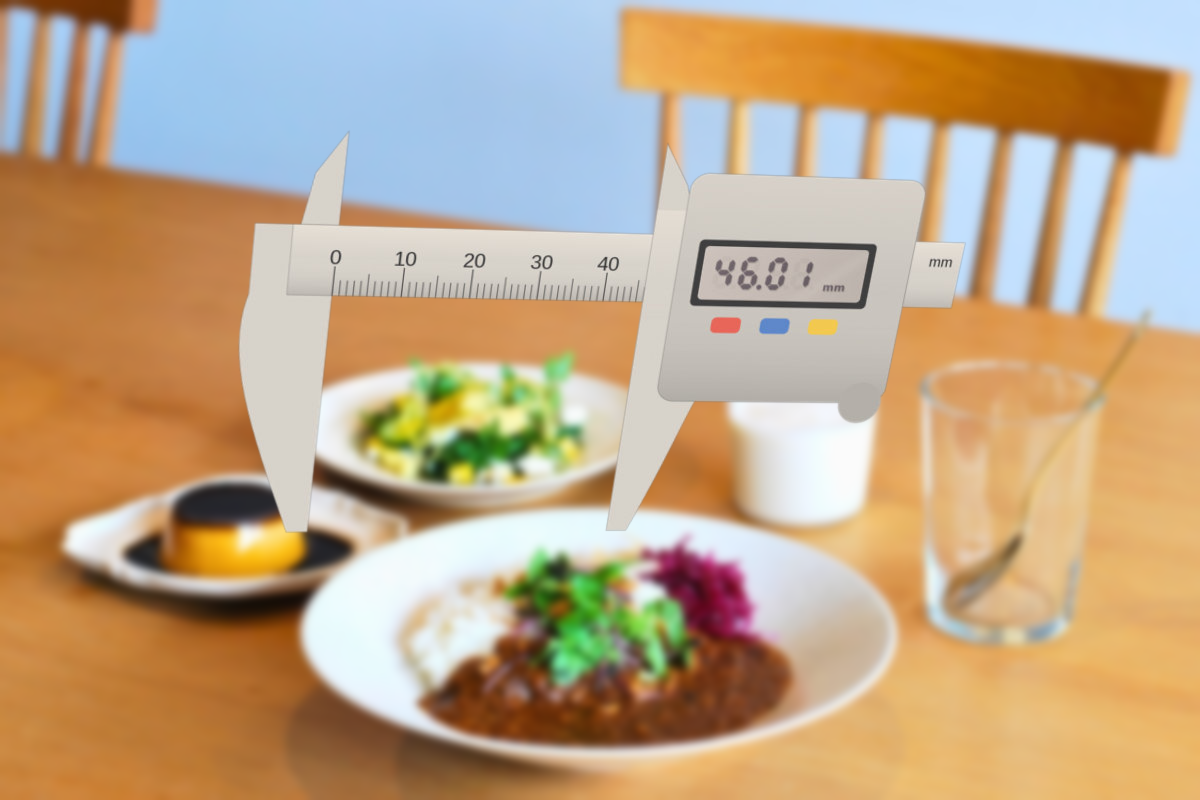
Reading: {"value": 46.01, "unit": "mm"}
